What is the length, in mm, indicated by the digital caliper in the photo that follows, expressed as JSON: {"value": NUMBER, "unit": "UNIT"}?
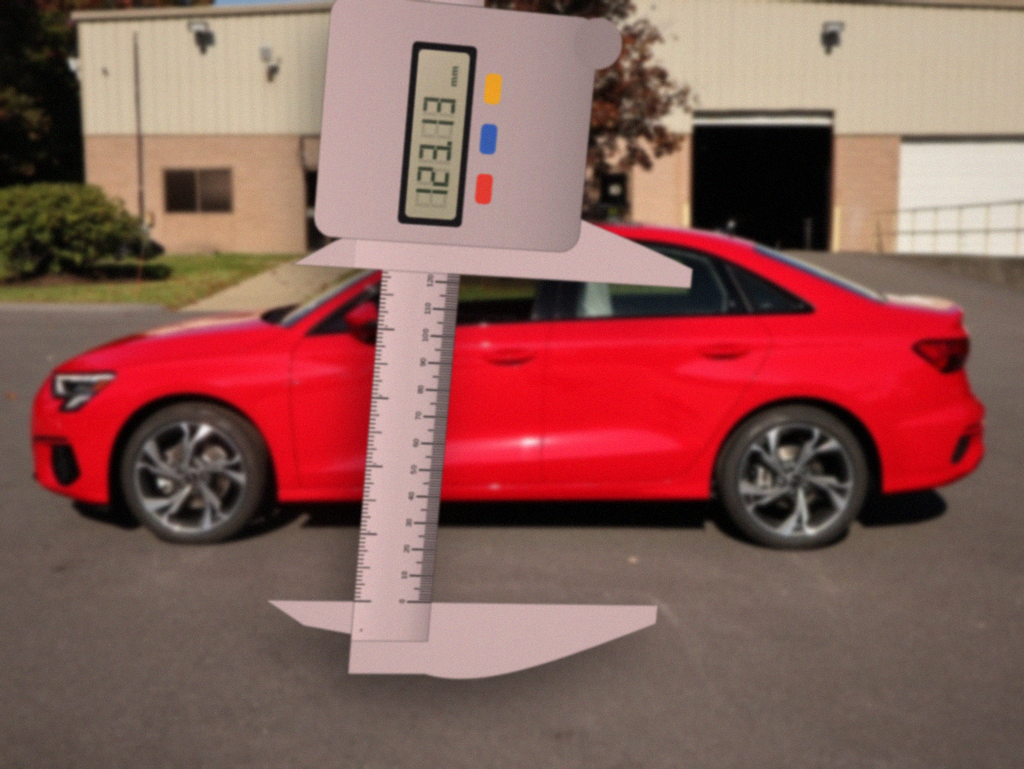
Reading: {"value": 123.13, "unit": "mm"}
